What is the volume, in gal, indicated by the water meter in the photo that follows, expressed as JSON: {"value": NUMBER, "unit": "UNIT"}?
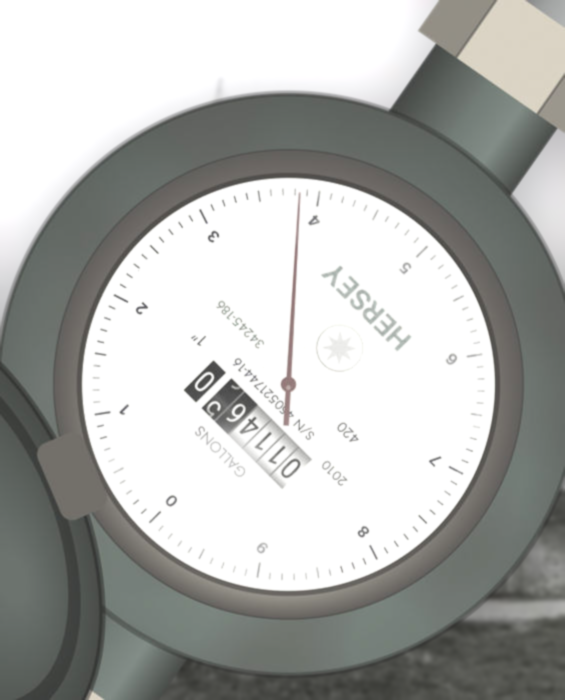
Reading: {"value": 114653.8, "unit": "gal"}
